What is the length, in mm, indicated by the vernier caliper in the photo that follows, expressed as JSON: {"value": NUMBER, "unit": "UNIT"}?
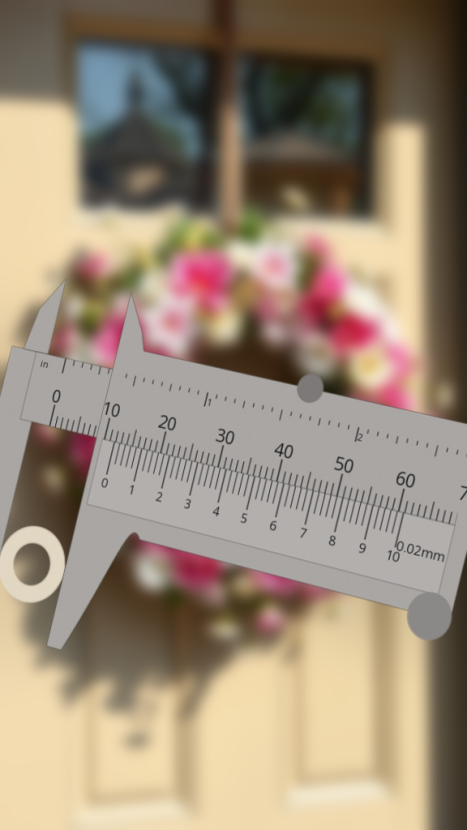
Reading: {"value": 11.8, "unit": "mm"}
